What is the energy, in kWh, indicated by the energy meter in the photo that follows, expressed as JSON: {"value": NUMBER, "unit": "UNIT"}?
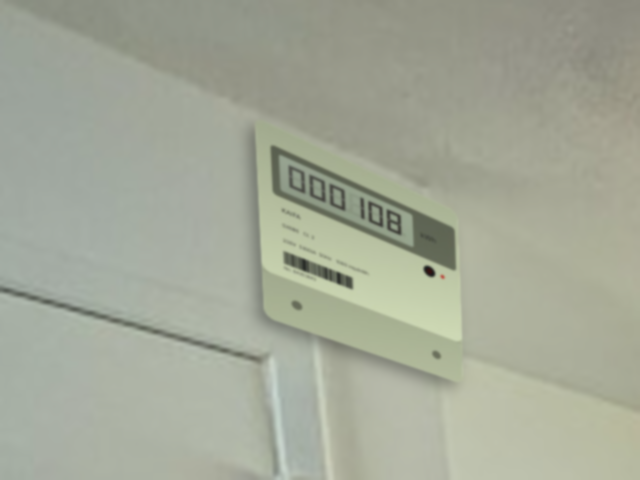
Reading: {"value": 108, "unit": "kWh"}
